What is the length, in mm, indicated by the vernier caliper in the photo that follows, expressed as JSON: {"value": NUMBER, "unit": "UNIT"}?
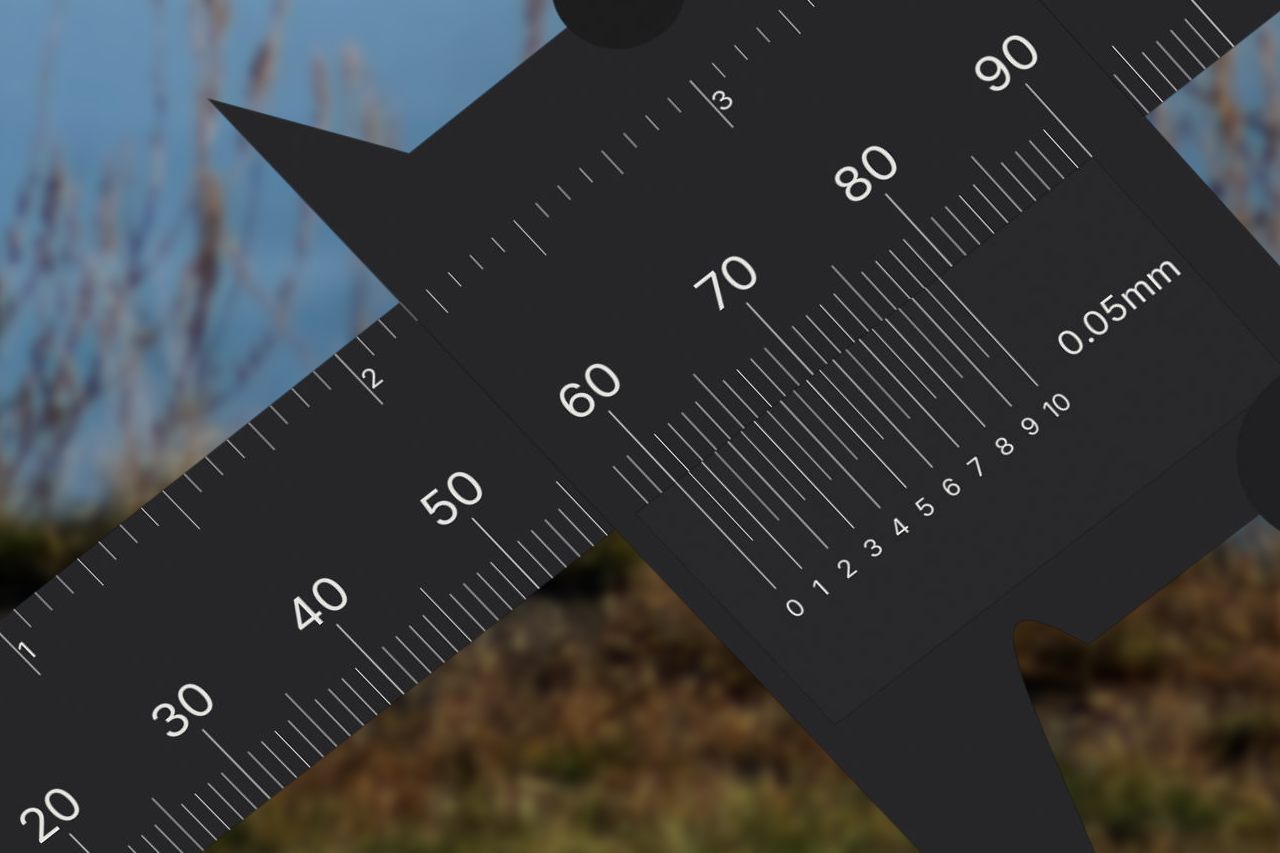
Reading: {"value": 60.0, "unit": "mm"}
